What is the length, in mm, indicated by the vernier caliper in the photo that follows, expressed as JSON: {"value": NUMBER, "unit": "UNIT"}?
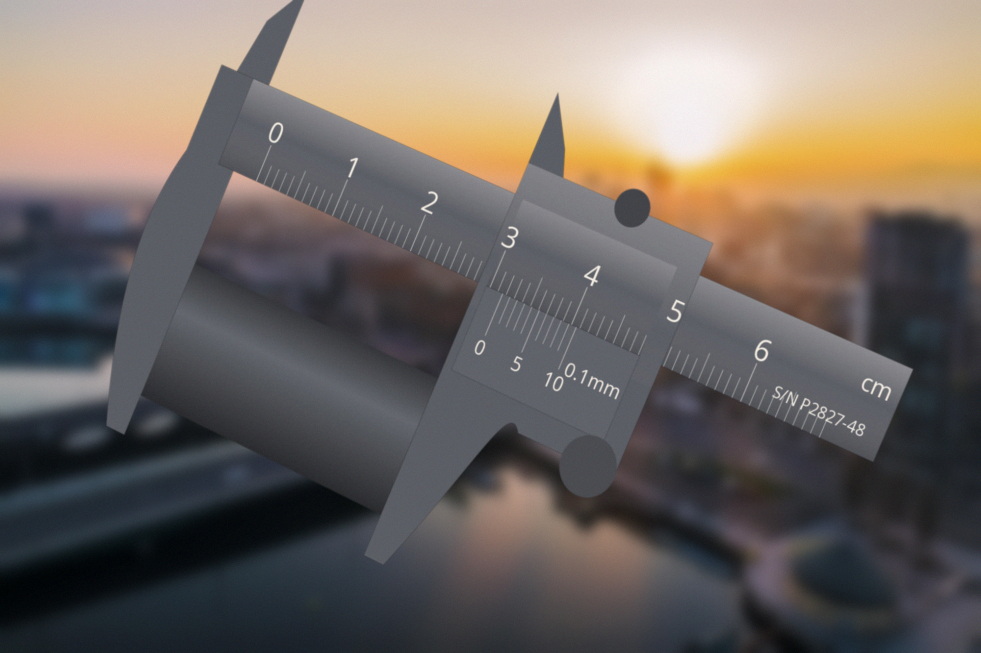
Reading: {"value": 31.6, "unit": "mm"}
